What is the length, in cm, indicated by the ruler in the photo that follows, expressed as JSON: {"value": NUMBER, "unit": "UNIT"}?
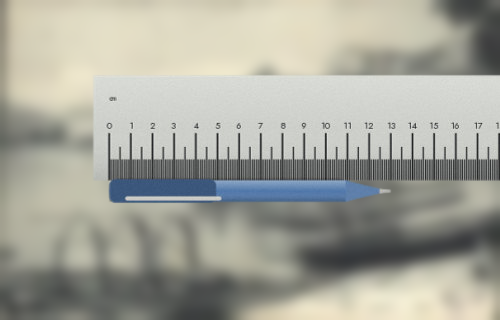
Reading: {"value": 13, "unit": "cm"}
